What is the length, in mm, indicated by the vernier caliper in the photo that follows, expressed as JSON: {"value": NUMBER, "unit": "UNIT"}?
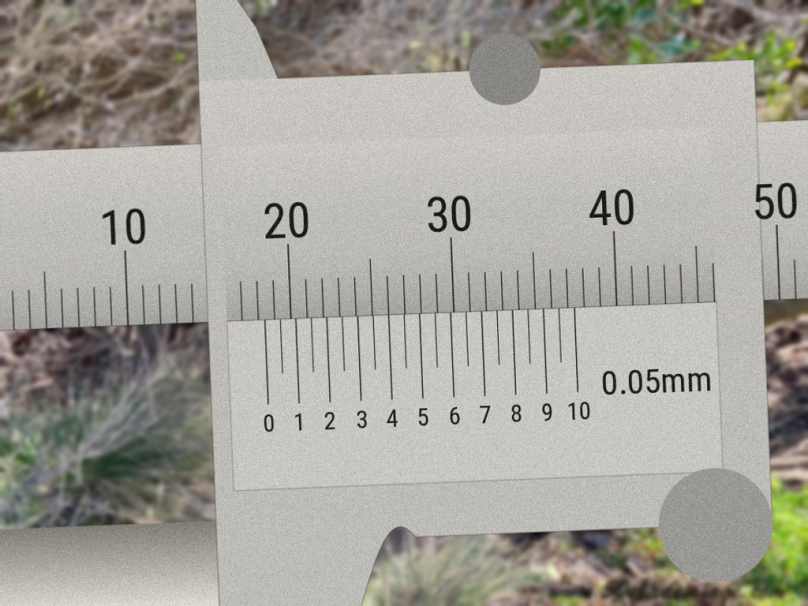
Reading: {"value": 18.4, "unit": "mm"}
